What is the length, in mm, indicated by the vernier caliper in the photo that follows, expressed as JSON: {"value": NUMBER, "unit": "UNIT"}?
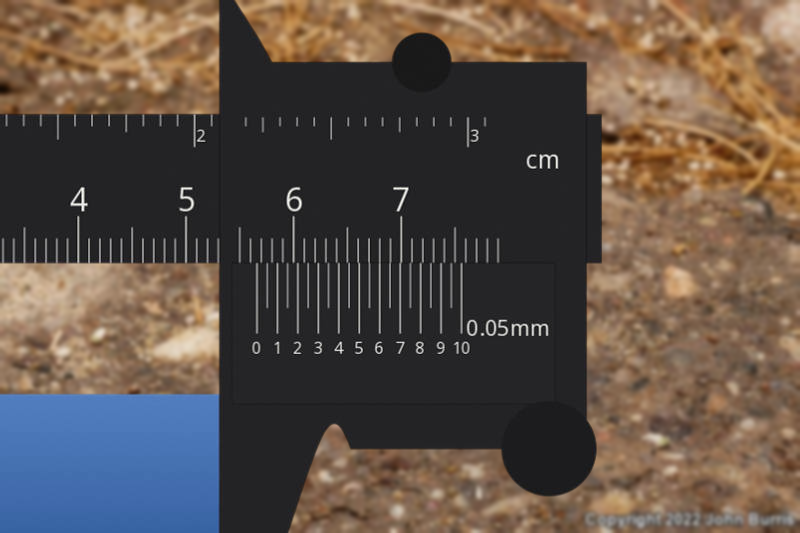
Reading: {"value": 56.6, "unit": "mm"}
